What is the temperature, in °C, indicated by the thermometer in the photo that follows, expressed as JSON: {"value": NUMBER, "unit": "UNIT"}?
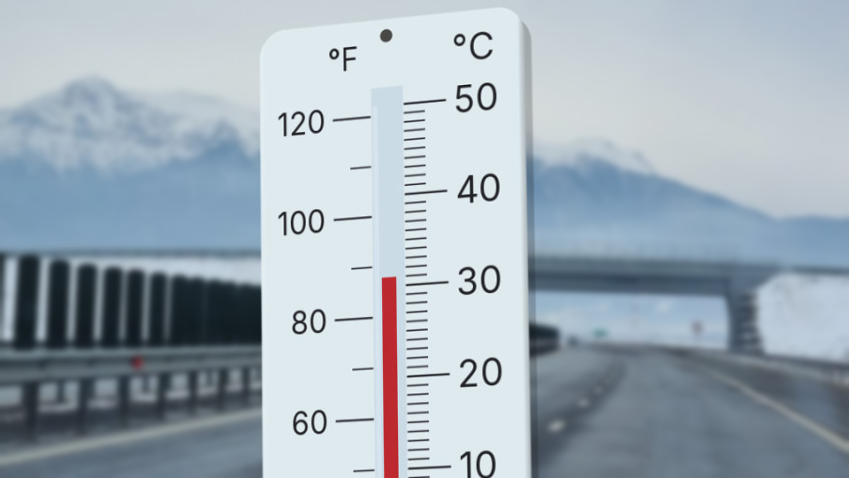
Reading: {"value": 31, "unit": "°C"}
